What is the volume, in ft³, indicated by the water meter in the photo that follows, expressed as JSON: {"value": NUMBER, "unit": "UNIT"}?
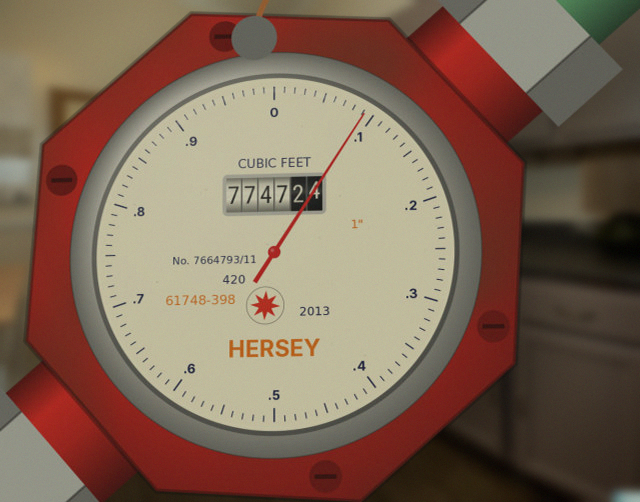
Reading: {"value": 774724.09, "unit": "ft³"}
